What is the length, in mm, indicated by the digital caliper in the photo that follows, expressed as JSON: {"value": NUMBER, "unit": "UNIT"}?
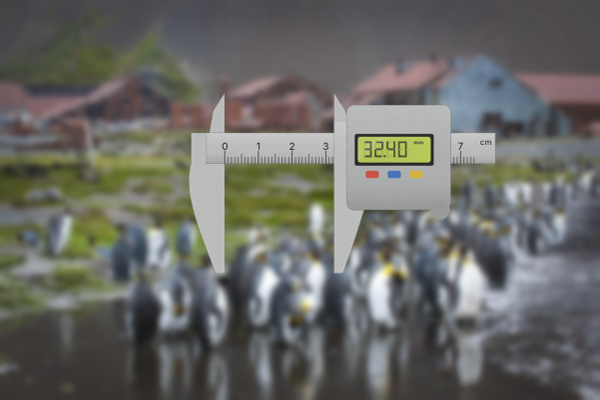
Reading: {"value": 32.40, "unit": "mm"}
